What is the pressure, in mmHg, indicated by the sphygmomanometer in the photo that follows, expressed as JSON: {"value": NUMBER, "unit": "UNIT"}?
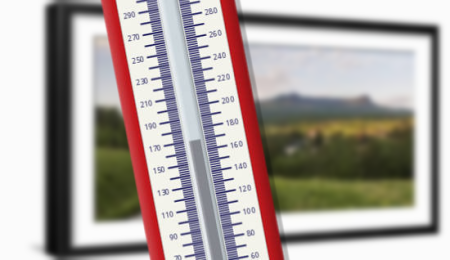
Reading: {"value": 170, "unit": "mmHg"}
